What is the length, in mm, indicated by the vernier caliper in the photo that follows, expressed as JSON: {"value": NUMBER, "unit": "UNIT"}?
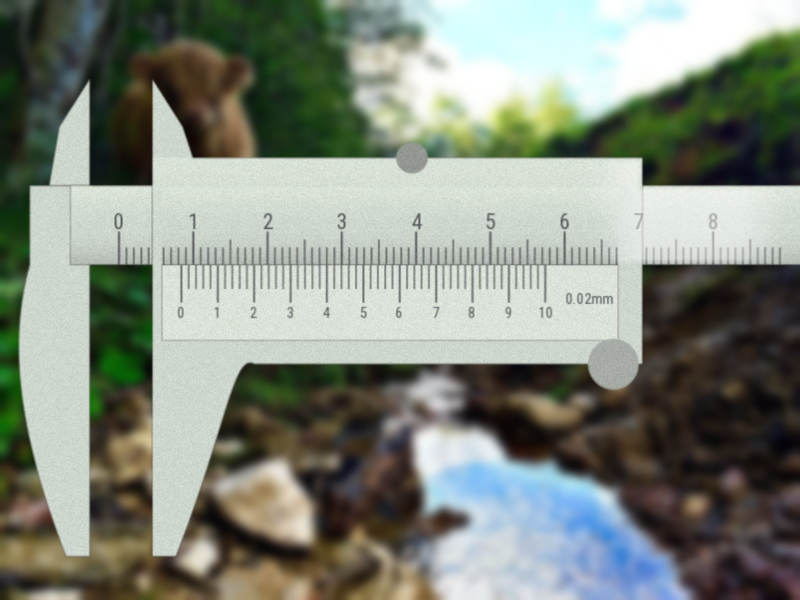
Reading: {"value": 8.4, "unit": "mm"}
